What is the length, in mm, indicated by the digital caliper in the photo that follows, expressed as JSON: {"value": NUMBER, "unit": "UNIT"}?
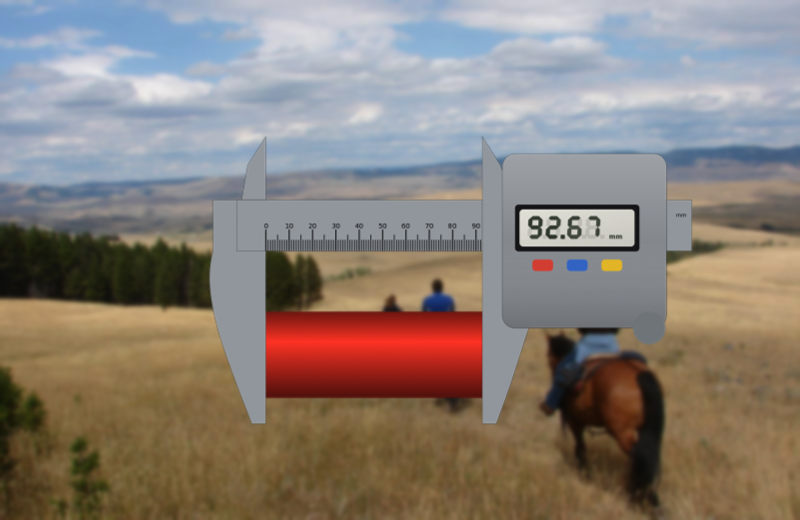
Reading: {"value": 92.67, "unit": "mm"}
